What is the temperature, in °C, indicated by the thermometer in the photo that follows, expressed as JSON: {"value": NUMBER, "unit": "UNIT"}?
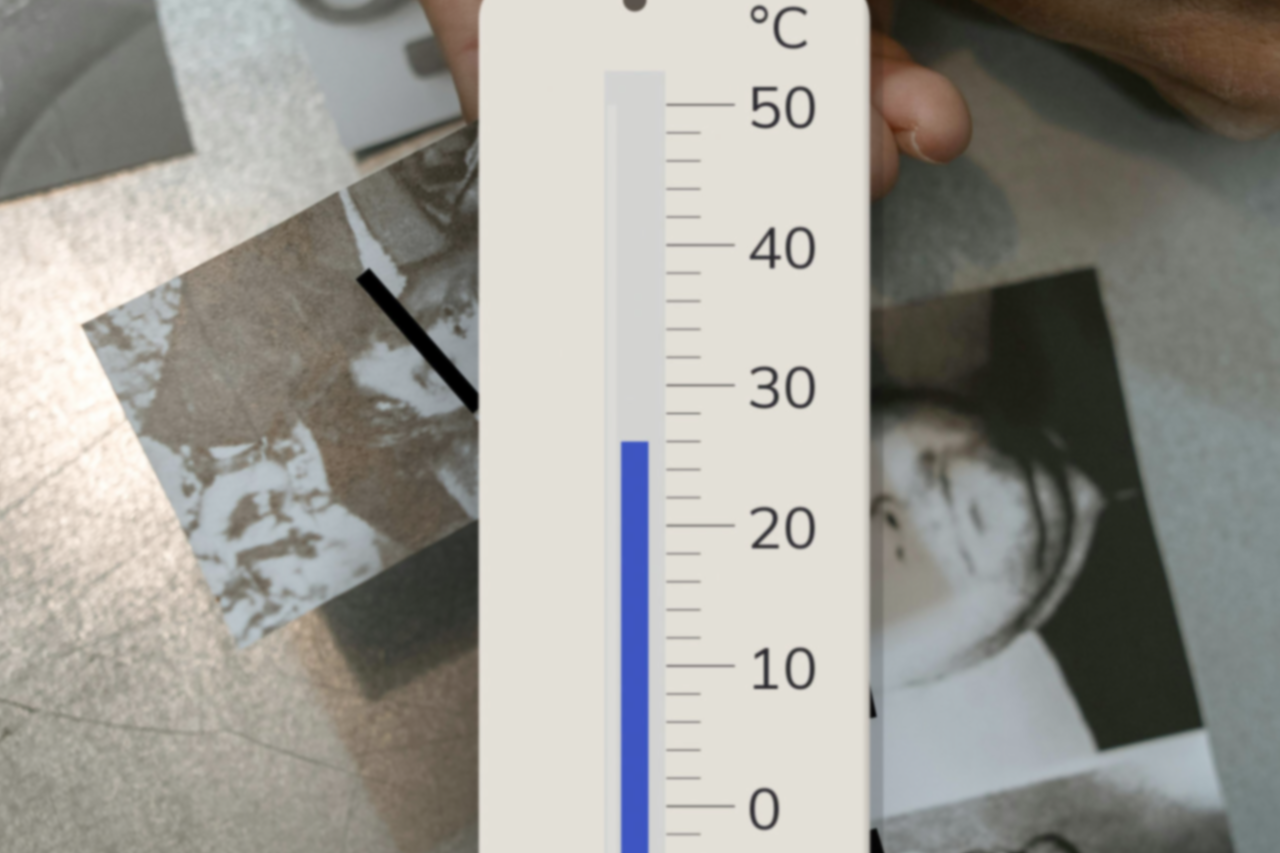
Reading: {"value": 26, "unit": "°C"}
